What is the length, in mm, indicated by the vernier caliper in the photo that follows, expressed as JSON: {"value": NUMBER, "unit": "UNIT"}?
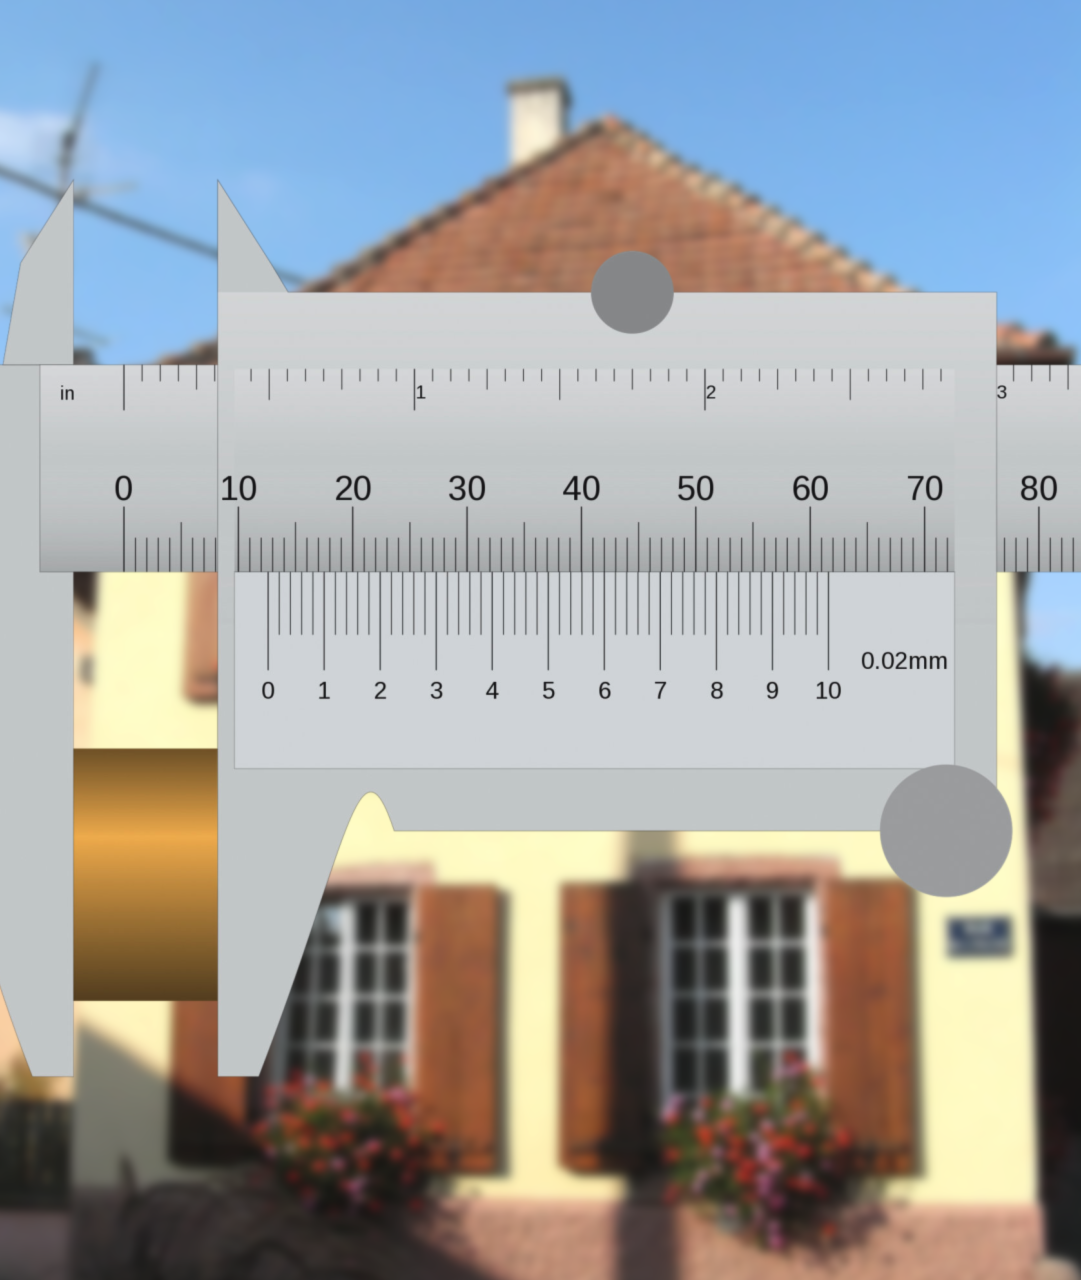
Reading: {"value": 12.6, "unit": "mm"}
